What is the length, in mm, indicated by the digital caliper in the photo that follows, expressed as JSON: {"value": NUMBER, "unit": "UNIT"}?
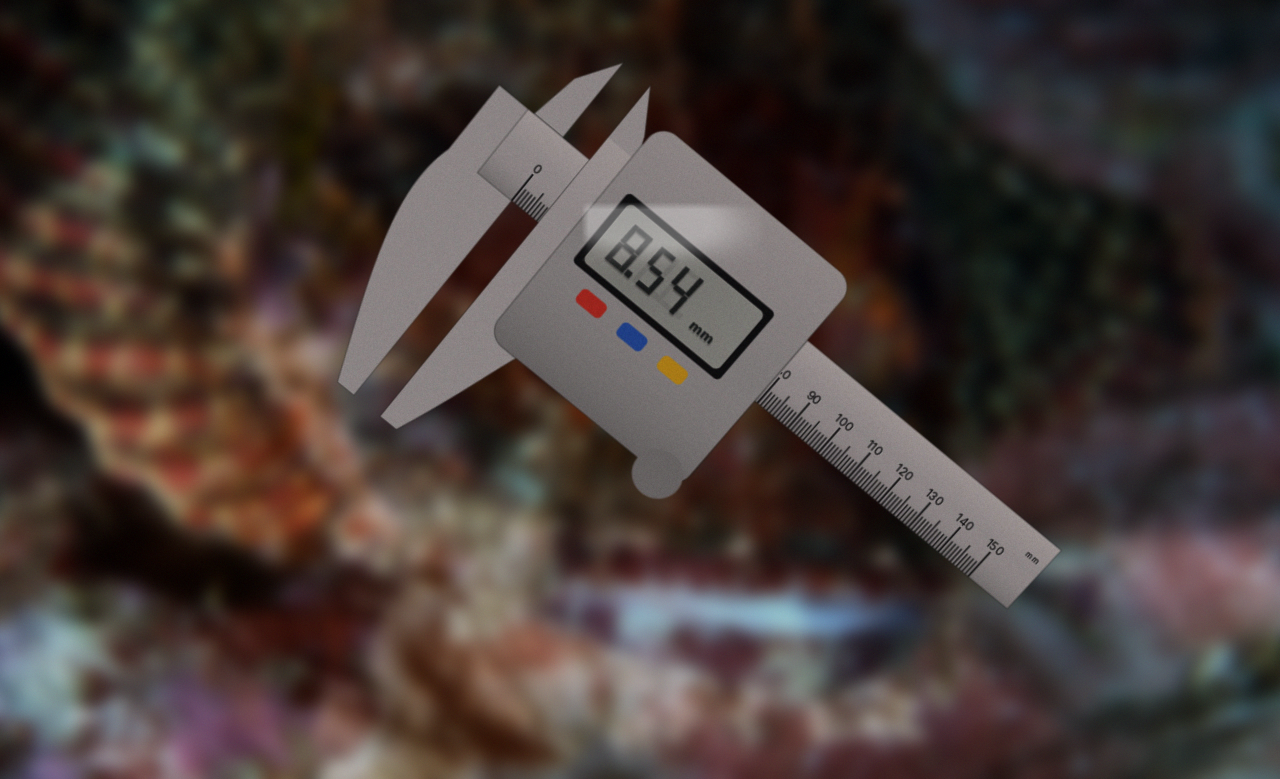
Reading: {"value": 8.54, "unit": "mm"}
